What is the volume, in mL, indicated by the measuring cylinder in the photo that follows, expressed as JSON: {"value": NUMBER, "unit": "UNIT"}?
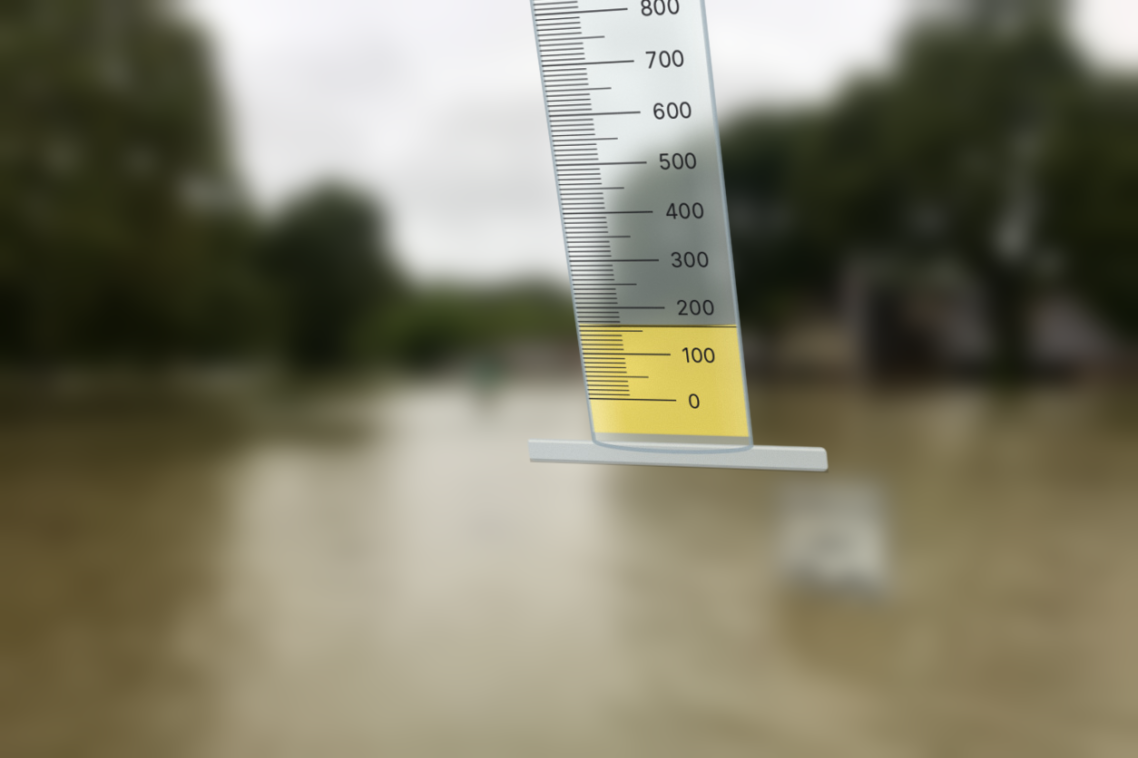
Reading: {"value": 160, "unit": "mL"}
